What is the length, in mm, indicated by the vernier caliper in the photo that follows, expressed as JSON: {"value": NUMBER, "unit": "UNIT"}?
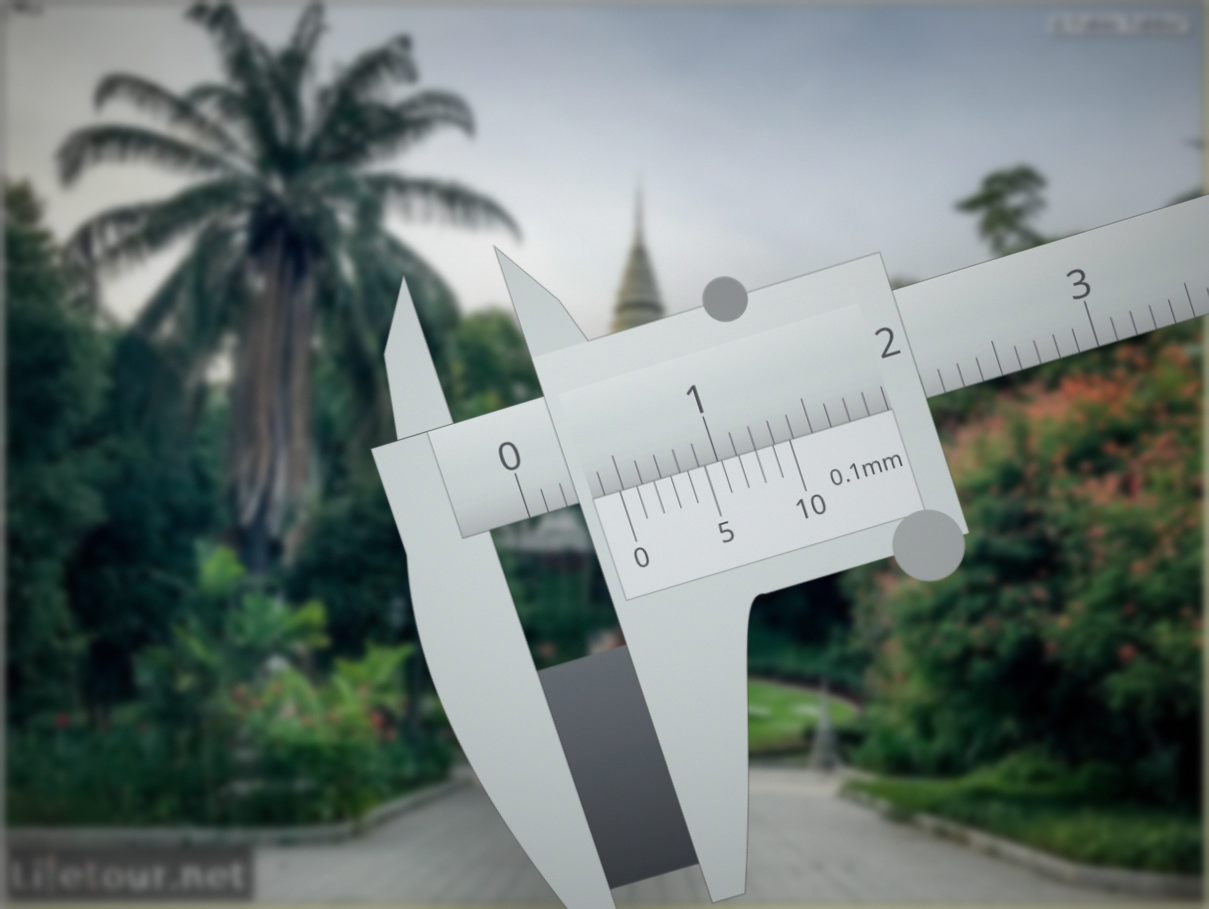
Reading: {"value": 4.8, "unit": "mm"}
